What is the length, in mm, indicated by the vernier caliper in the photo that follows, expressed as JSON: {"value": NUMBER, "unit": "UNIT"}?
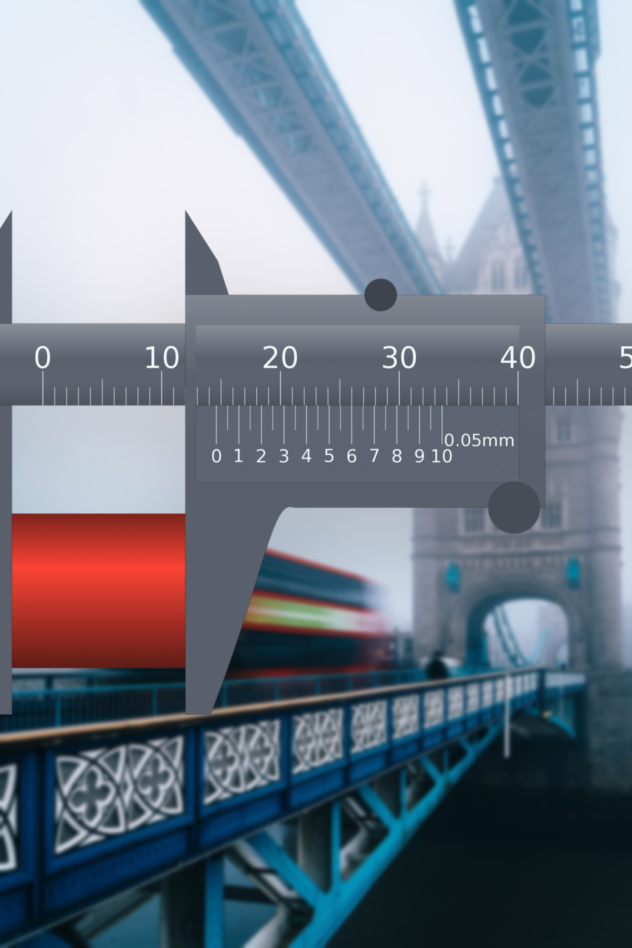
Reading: {"value": 14.6, "unit": "mm"}
